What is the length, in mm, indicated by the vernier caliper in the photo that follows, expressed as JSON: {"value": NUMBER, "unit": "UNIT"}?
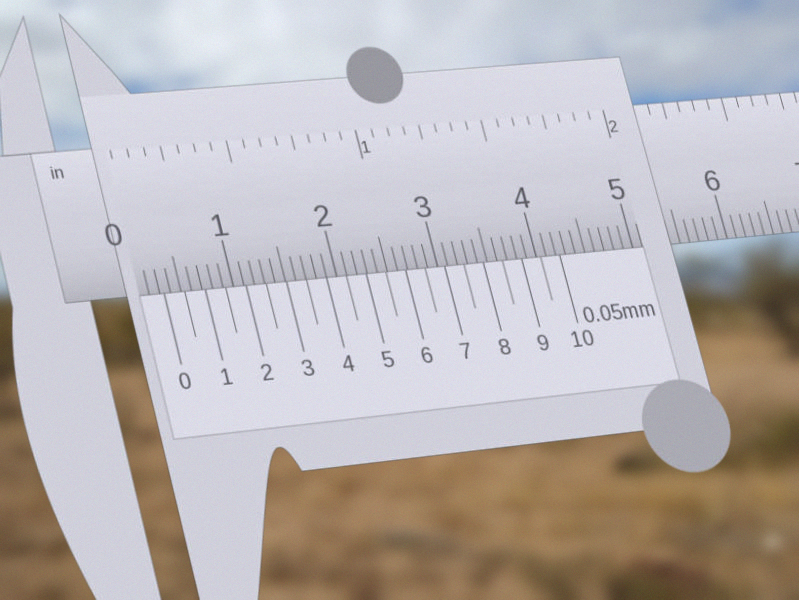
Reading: {"value": 3.4, "unit": "mm"}
